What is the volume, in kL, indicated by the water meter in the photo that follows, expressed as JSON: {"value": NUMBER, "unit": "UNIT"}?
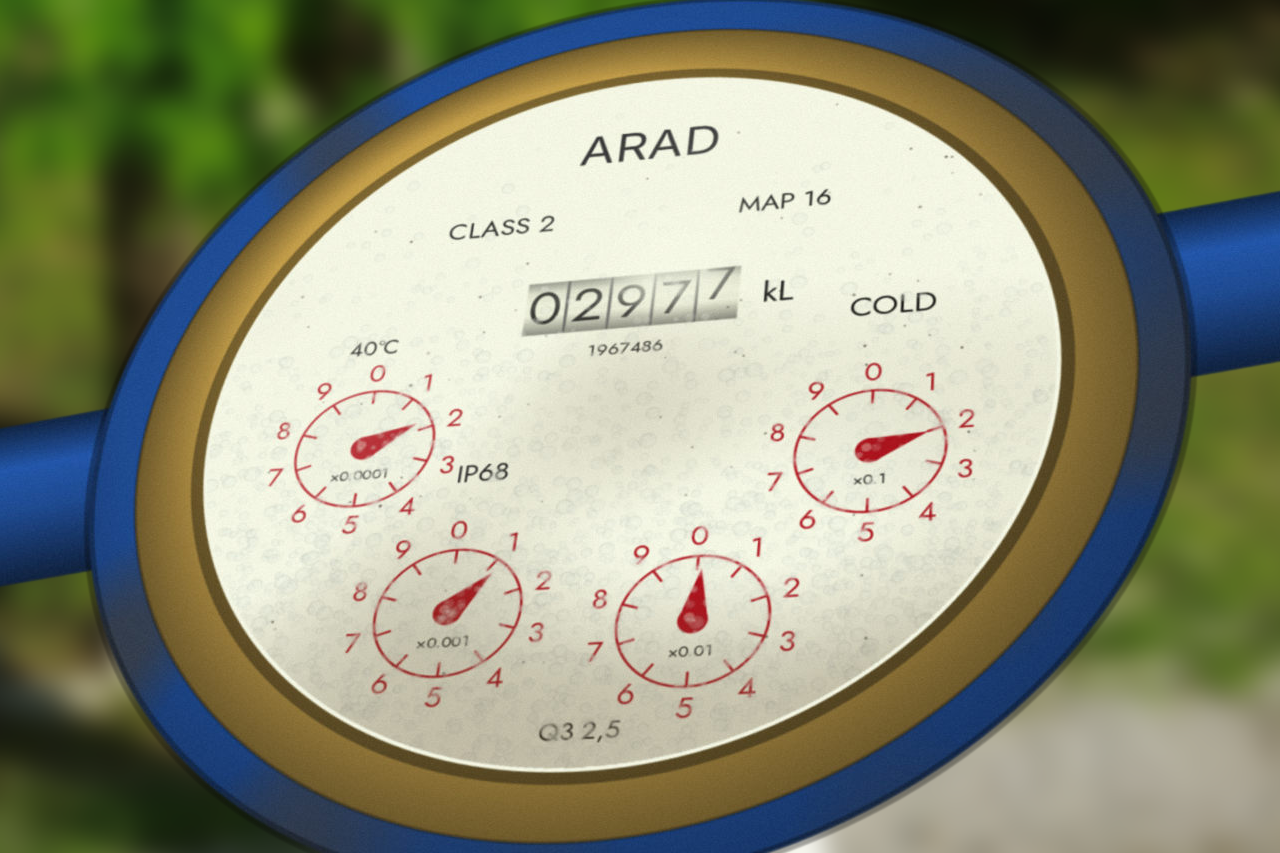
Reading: {"value": 2977.2011, "unit": "kL"}
